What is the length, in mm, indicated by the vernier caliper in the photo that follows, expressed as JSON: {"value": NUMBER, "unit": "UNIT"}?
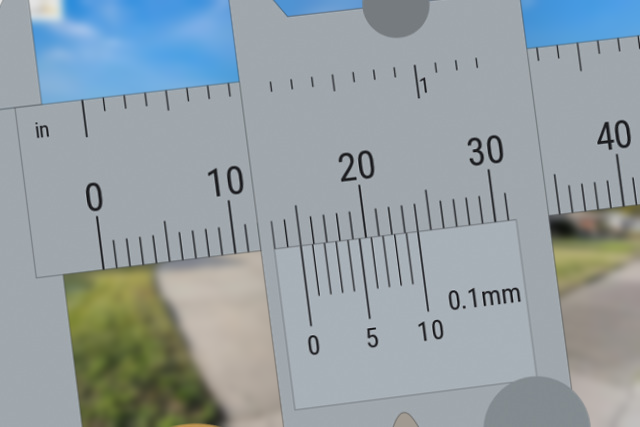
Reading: {"value": 15.0, "unit": "mm"}
